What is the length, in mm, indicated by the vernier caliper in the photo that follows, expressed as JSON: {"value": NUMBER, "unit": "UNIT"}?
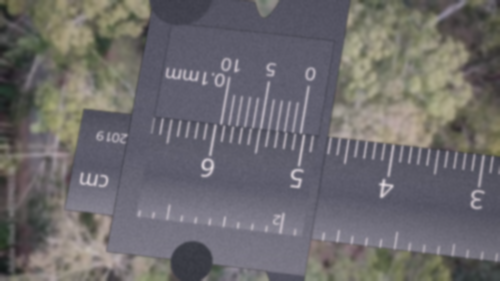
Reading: {"value": 50.4, "unit": "mm"}
